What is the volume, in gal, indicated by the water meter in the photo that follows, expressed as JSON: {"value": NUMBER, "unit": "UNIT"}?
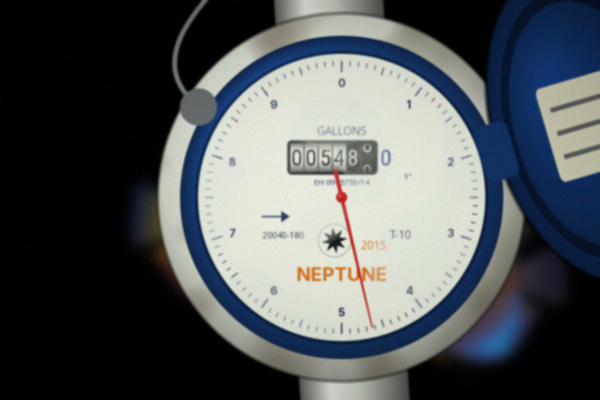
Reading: {"value": 54884.6, "unit": "gal"}
